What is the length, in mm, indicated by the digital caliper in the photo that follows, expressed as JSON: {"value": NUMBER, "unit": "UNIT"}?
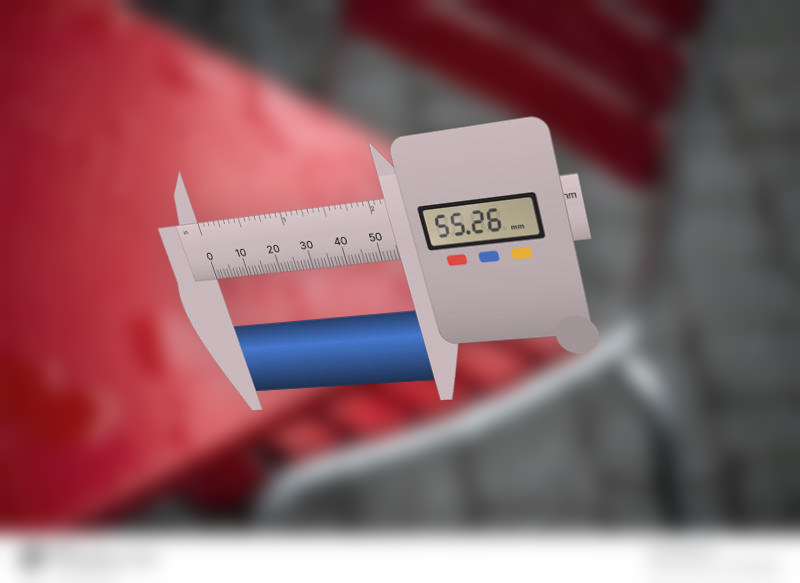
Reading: {"value": 55.26, "unit": "mm"}
